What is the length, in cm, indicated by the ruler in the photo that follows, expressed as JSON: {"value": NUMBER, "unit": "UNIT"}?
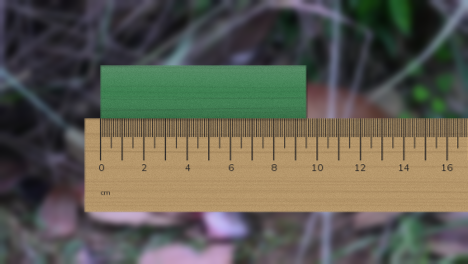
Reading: {"value": 9.5, "unit": "cm"}
